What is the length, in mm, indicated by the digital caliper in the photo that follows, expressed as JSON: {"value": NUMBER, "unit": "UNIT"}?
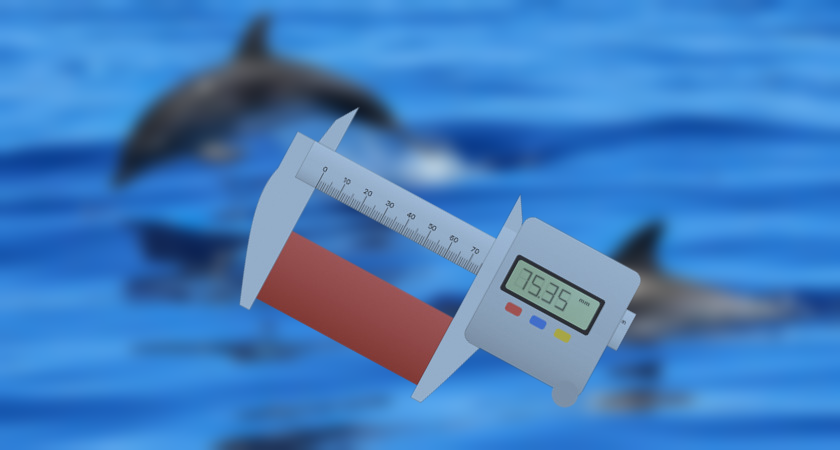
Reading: {"value": 75.35, "unit": "mm"}
